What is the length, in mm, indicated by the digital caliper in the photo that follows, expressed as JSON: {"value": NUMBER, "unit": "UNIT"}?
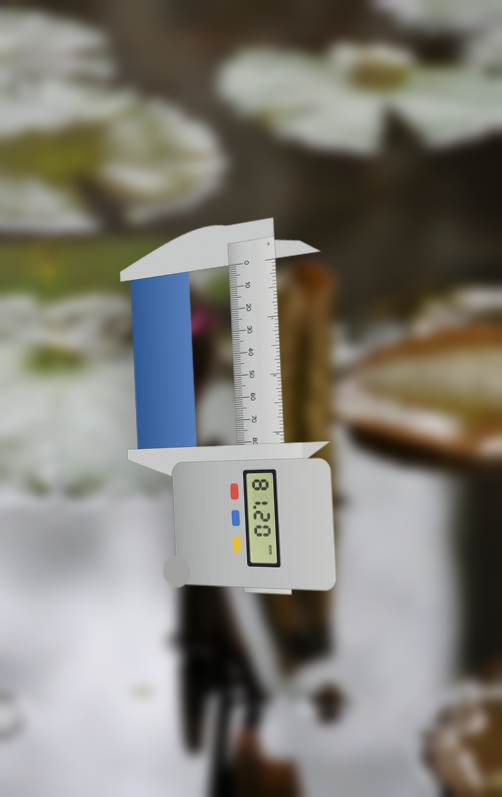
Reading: {"value": 81.20, "unit": "mm"}
